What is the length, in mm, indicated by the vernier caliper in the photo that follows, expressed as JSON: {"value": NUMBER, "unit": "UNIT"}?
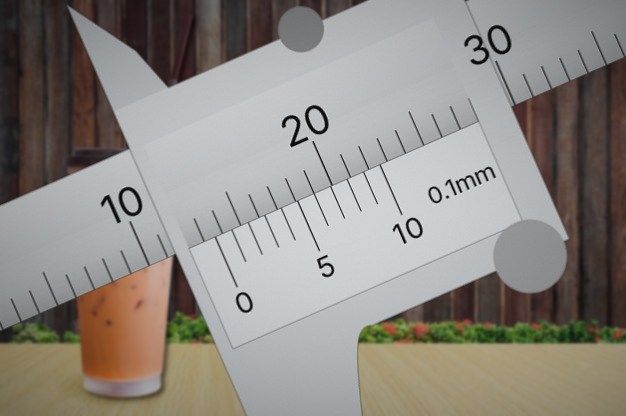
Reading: {"value": 13.6, "unit": "mm"}
